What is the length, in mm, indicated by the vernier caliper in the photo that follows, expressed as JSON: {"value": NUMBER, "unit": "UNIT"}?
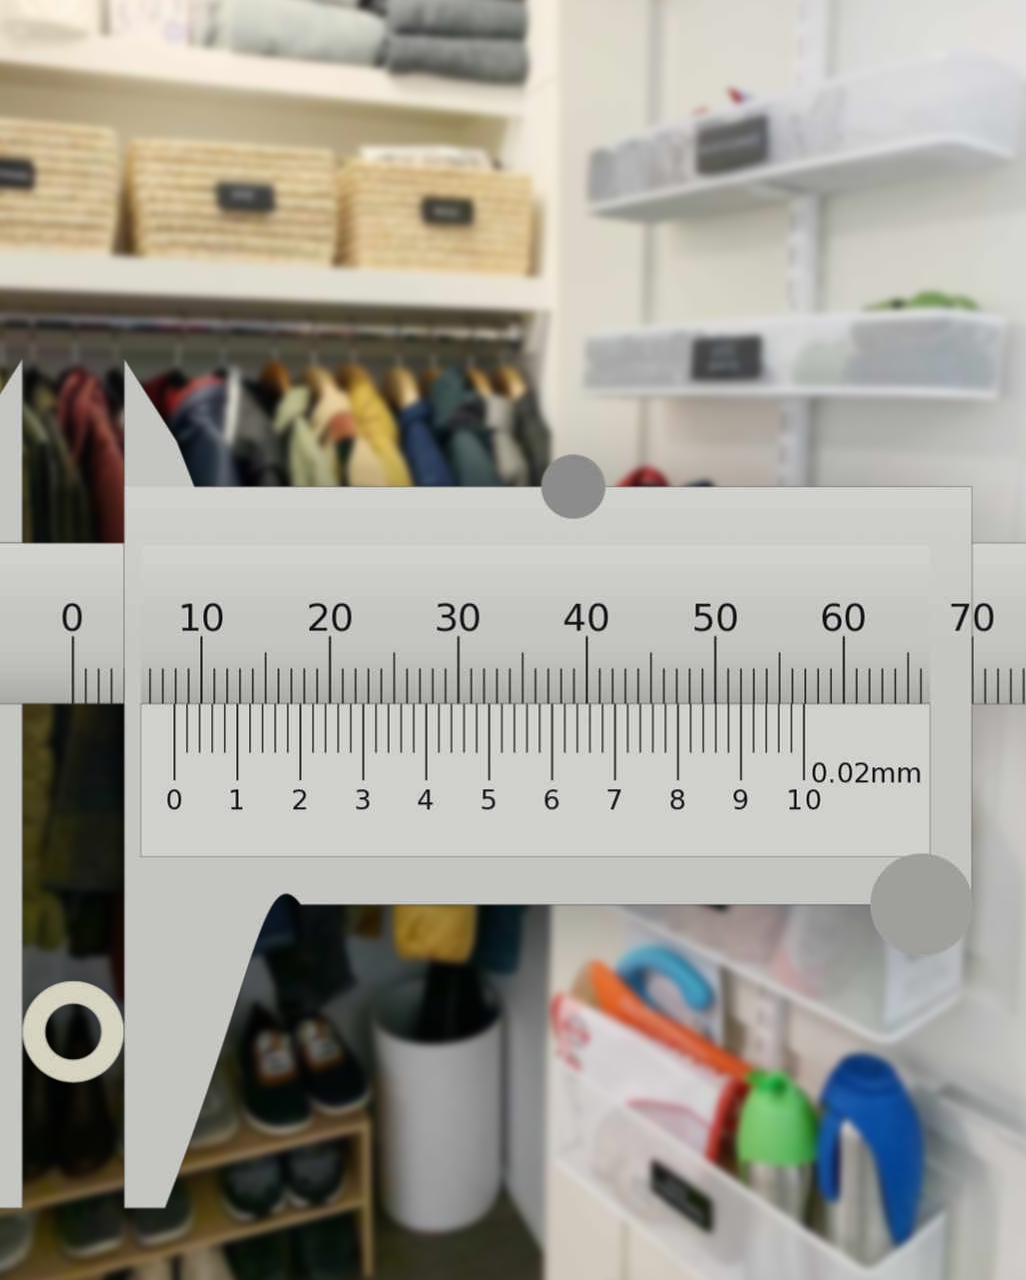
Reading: {"value": 7.9, "unit": "mm"}
